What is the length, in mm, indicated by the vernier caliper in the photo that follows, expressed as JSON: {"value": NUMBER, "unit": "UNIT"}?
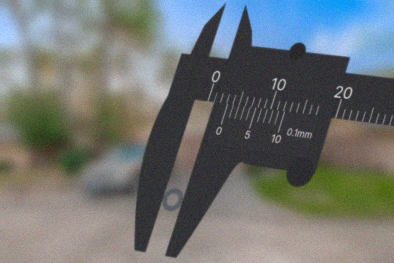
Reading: {"value": 3.2, "unit": "mm"}
